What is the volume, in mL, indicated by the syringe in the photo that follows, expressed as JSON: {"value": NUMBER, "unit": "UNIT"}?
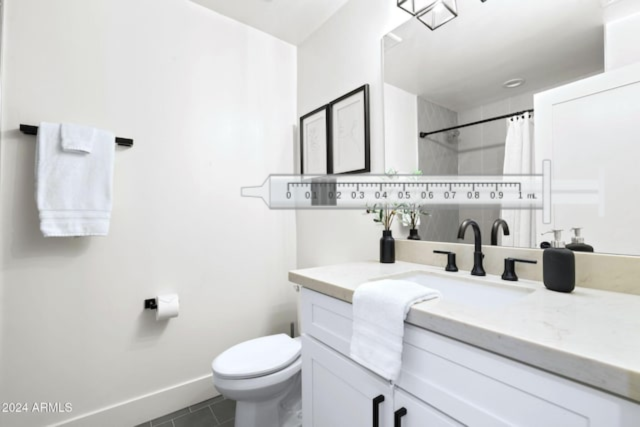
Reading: {"value": 0.1, "unit": "mL"}
